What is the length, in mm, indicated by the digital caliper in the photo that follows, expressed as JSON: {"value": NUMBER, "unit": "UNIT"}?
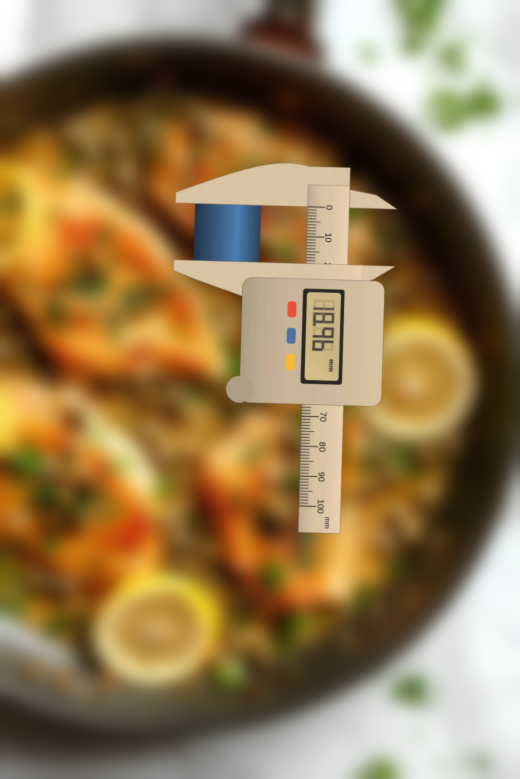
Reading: {"value": 18.96, "unit": "mm"}
